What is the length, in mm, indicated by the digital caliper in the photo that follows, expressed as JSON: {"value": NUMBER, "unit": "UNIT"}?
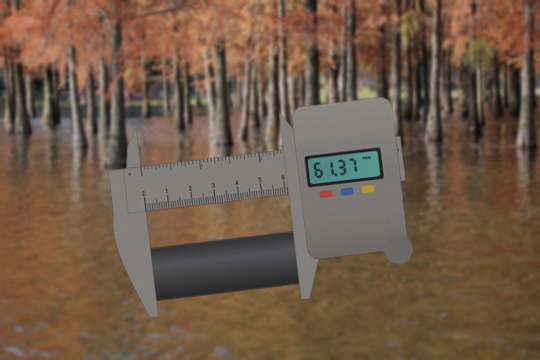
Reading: {"value": 61.37, "unit": "mm"}
